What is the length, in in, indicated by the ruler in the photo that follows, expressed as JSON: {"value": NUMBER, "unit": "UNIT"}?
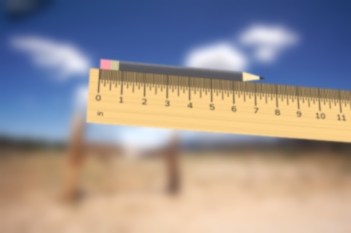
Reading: {"value": 7.5, "unit": "in"}
